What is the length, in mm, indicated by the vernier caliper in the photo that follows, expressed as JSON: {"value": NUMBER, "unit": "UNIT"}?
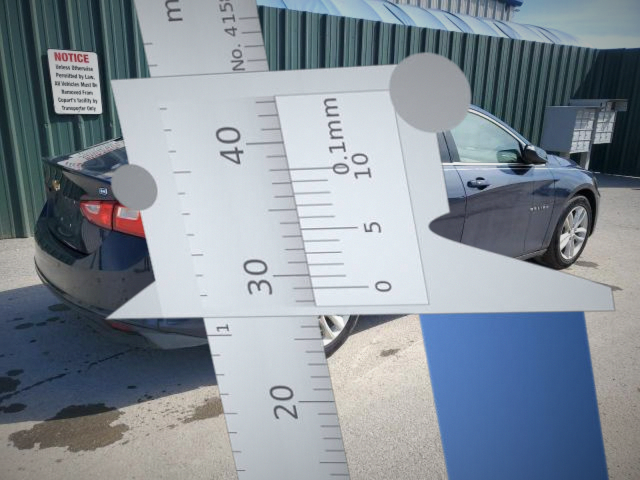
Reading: {"value": 29.0, "unit": "mm"}
